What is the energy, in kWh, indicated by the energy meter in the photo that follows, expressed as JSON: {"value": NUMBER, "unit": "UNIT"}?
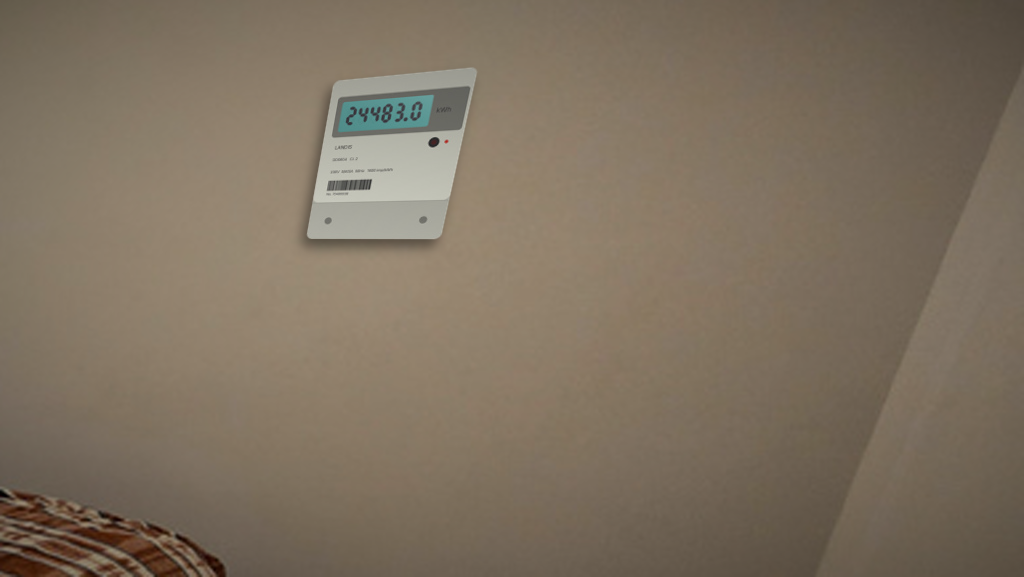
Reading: {"value": 24483.0, "unit": "kWh"}
